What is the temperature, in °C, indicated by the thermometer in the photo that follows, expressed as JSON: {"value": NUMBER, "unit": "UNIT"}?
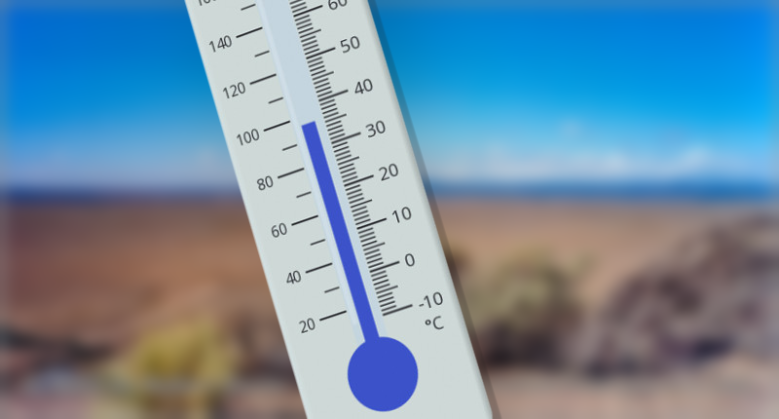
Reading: {"value": 36, "unit": "°C"}
